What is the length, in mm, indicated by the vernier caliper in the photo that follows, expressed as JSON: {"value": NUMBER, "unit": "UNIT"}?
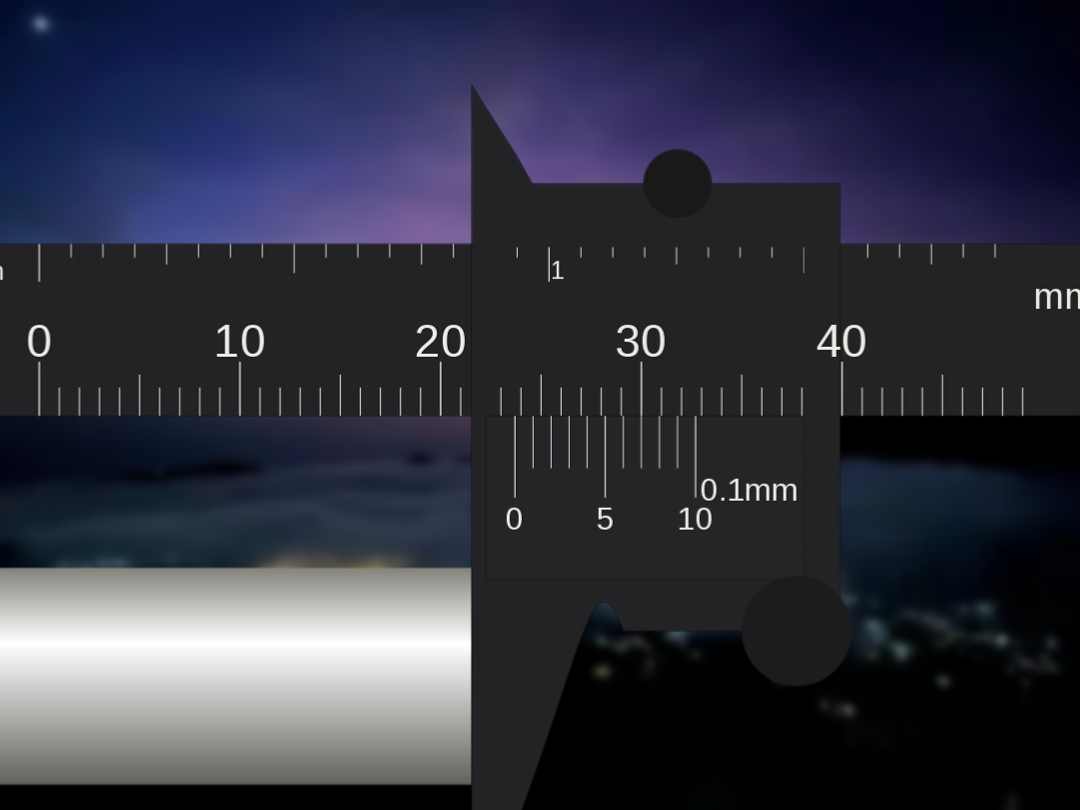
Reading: {"value": 23.7, "unit": "mm"}
